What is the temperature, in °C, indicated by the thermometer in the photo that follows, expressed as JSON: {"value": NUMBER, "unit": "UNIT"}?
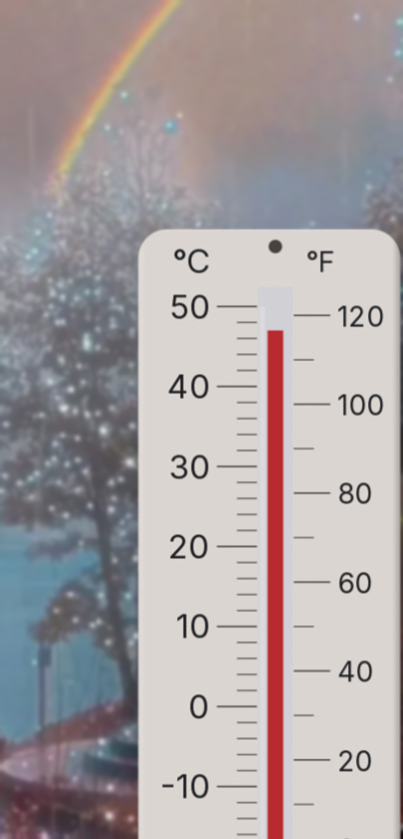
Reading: {"value": 47, "unit": "°C"}
